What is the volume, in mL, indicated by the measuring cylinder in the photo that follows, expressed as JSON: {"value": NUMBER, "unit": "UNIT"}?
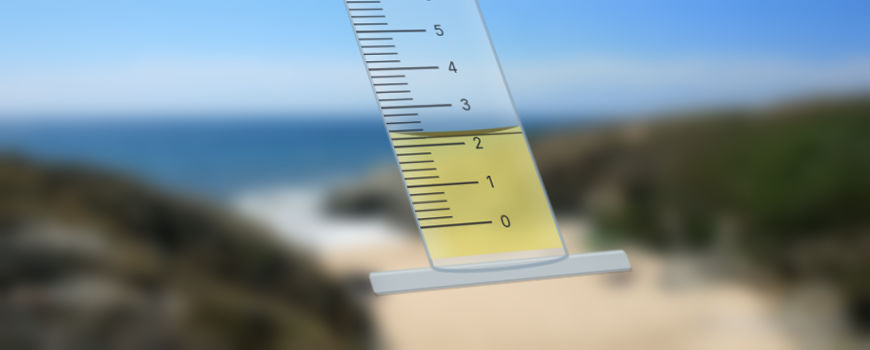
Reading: {"value": 2.2, "unit": "mL"}
